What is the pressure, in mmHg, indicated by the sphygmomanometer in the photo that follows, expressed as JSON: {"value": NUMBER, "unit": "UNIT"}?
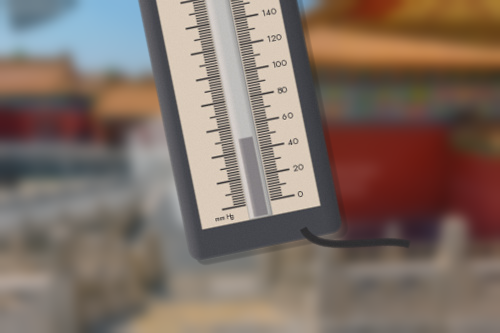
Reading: {"value": 50, "unit": "mmHg"}
